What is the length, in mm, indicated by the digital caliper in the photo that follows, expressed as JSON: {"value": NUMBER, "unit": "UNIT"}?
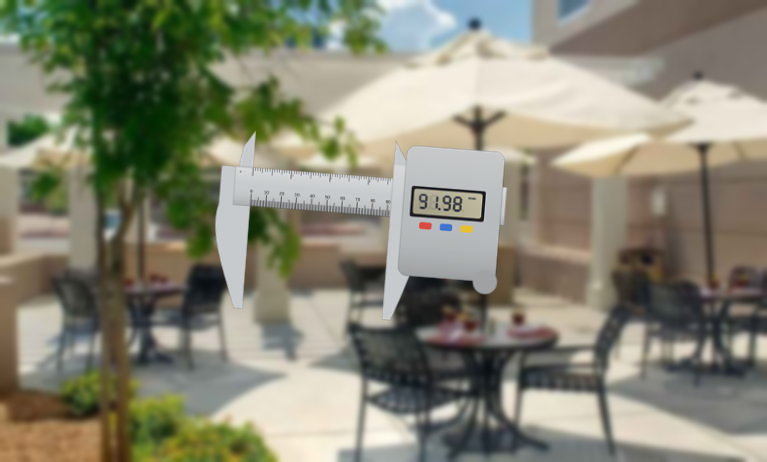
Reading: {"value": 91.98, "unit": "mm"}
